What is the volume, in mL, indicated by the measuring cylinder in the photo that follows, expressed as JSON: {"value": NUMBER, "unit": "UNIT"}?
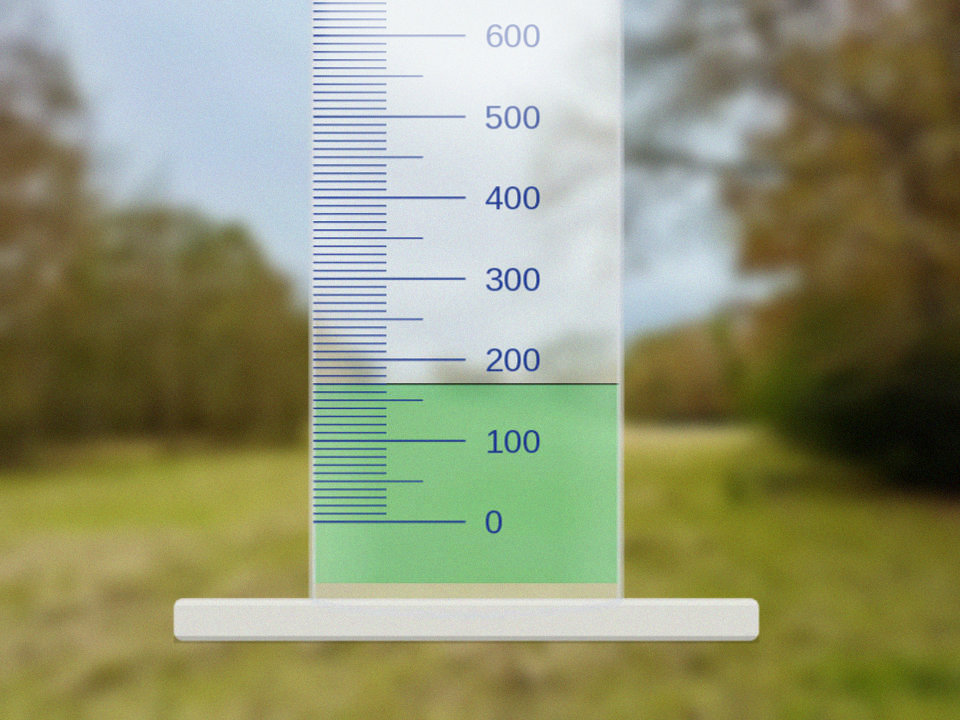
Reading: {"value": 170, "unit": "mL"}
